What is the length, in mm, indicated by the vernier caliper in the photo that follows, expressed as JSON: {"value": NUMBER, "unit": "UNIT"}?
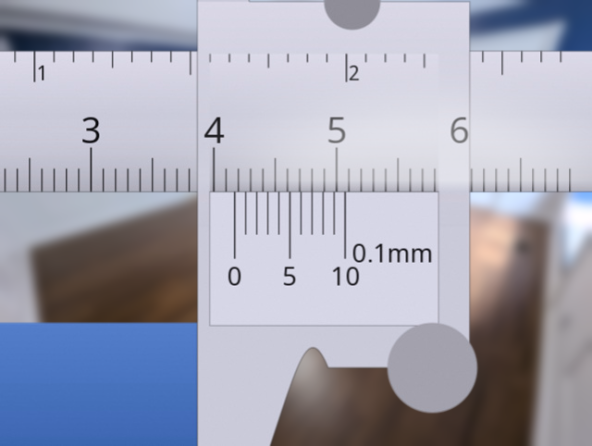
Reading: {"value": 41.7, "unit": "mm"}
